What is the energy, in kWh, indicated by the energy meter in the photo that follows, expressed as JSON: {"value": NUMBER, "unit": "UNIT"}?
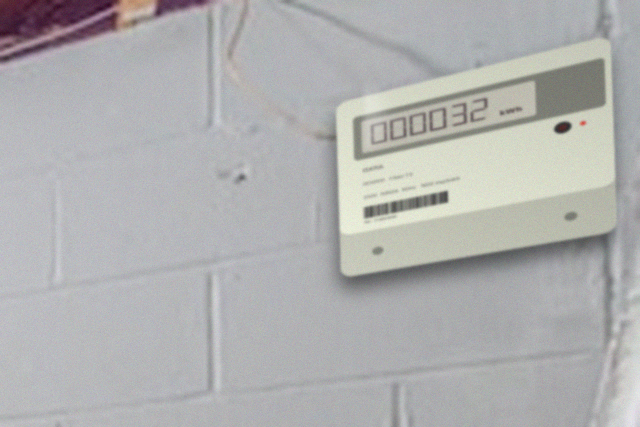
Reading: {"value": 32, "unit": "kWh"}
